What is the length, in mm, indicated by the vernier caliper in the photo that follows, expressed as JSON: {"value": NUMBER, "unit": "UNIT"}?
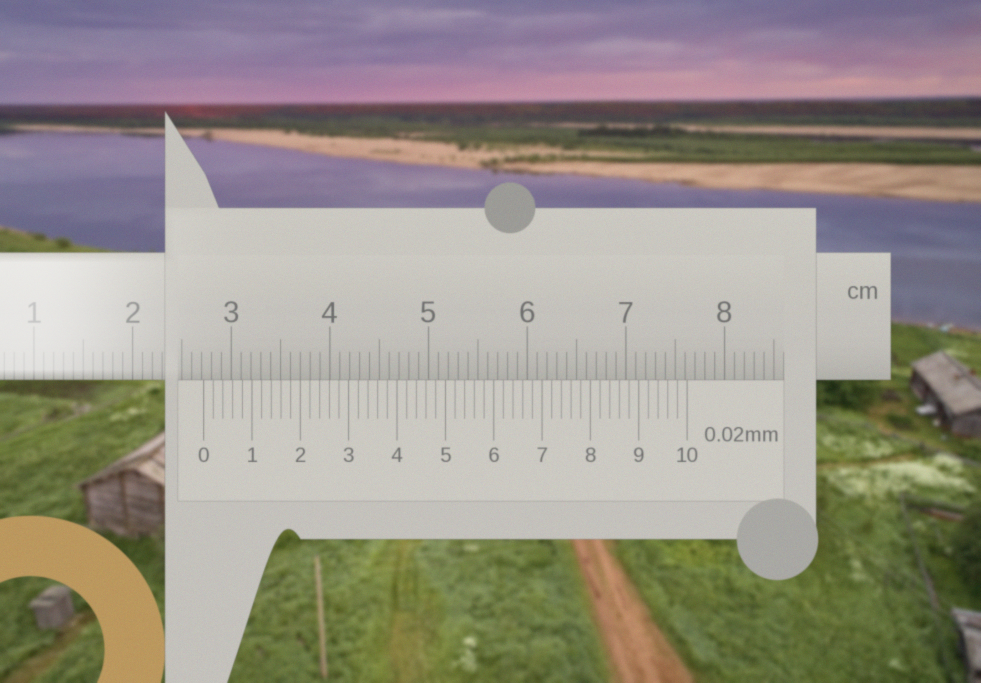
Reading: {"value": 27.2, "unit": "mm"}
